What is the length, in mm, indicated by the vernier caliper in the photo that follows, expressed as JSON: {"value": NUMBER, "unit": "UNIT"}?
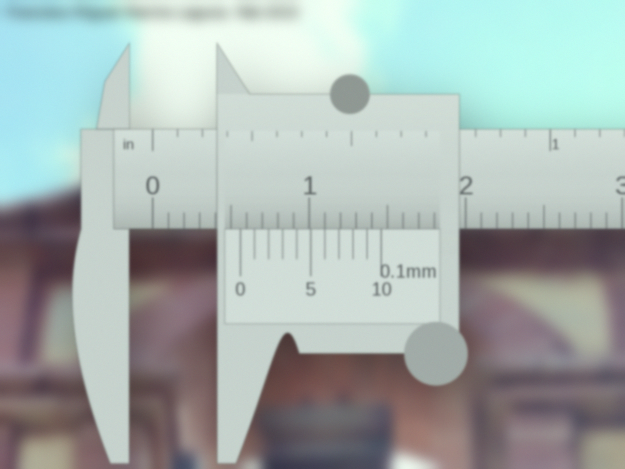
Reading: {"value": 5.6, "unit": "mm"}
